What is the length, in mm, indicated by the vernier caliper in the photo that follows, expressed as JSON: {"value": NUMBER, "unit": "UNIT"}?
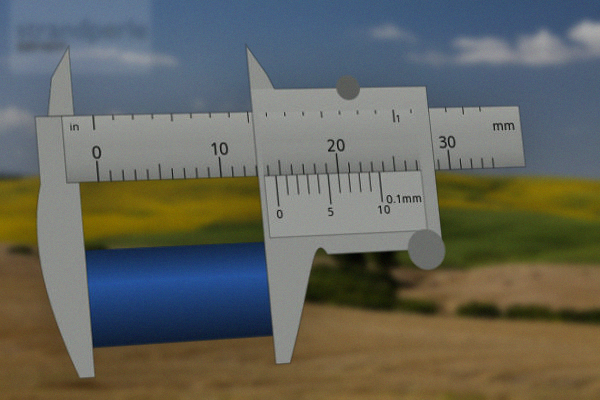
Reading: {"value": 14.6, "unit": "mm"}
